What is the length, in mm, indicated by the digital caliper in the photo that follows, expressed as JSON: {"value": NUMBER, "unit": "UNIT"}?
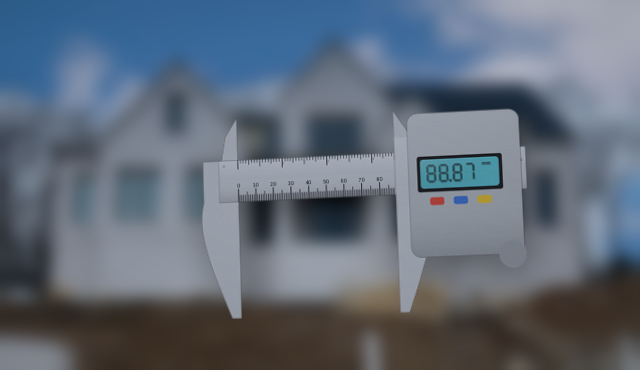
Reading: {"value": 88.87, "unit": "mm"}
